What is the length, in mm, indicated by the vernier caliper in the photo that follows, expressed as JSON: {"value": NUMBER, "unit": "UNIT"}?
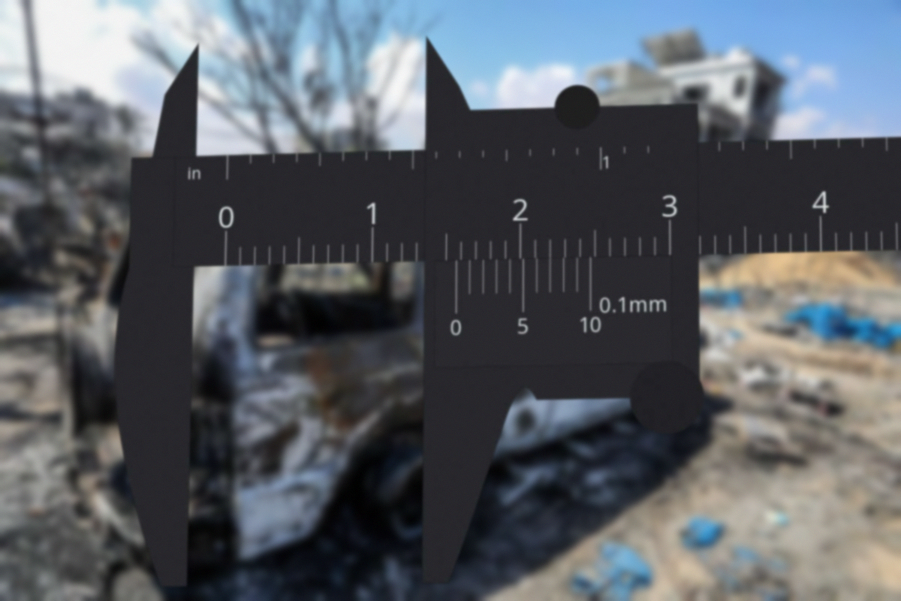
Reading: {"value": 15.7, "unit": "mm"}
